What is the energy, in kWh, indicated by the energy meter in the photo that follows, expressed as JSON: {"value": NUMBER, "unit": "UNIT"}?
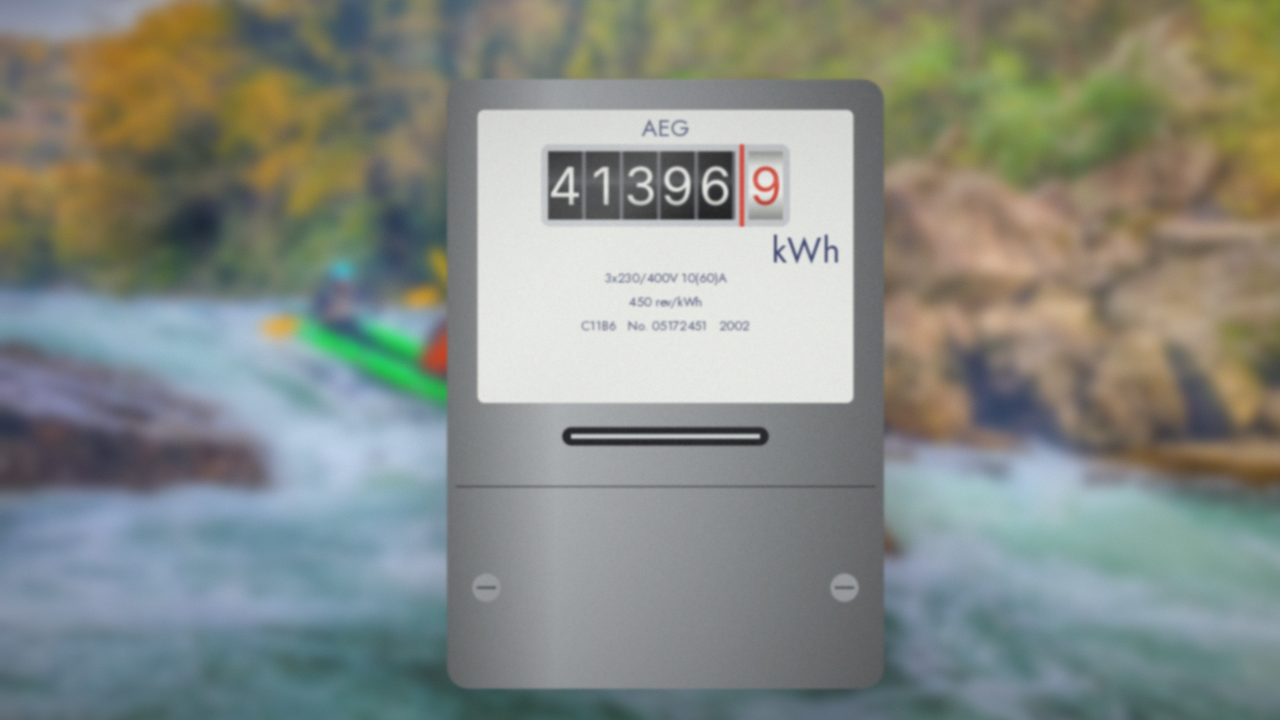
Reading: {"value": 41396.9, "unit": "kWh"}
